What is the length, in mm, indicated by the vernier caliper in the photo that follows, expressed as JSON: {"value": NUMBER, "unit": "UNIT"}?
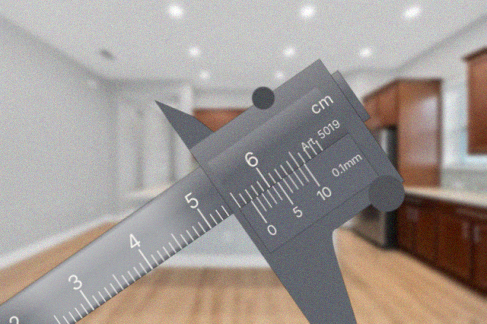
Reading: {"value": 56.8, "unit": "mm"}
